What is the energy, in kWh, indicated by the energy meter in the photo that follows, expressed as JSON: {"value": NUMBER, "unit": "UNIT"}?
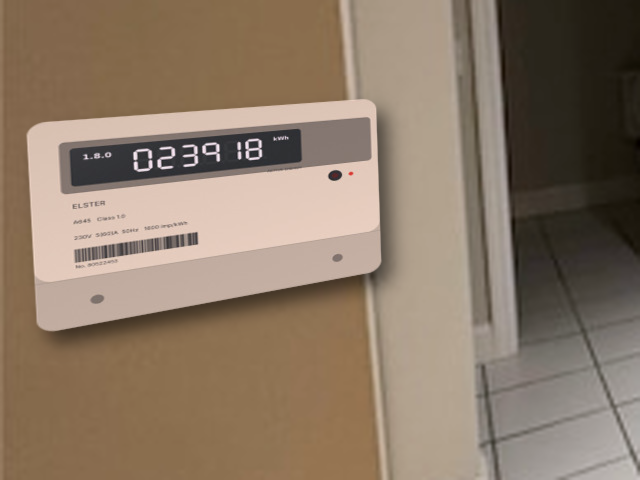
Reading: {"value": 23918, "unit": "kWh"}
